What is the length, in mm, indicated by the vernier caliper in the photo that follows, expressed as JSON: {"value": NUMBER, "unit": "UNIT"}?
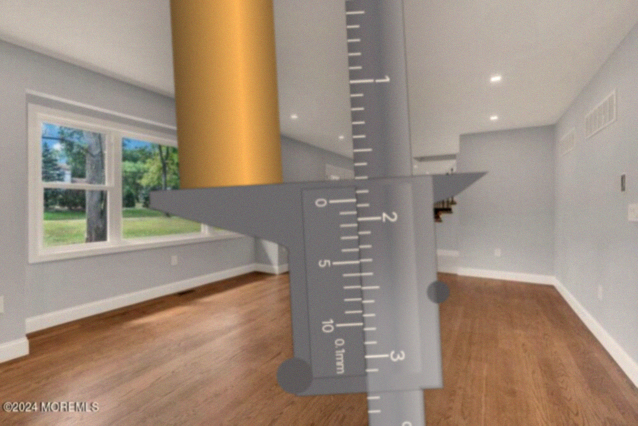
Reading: {"value": 18.6, "unit": "mm"}
